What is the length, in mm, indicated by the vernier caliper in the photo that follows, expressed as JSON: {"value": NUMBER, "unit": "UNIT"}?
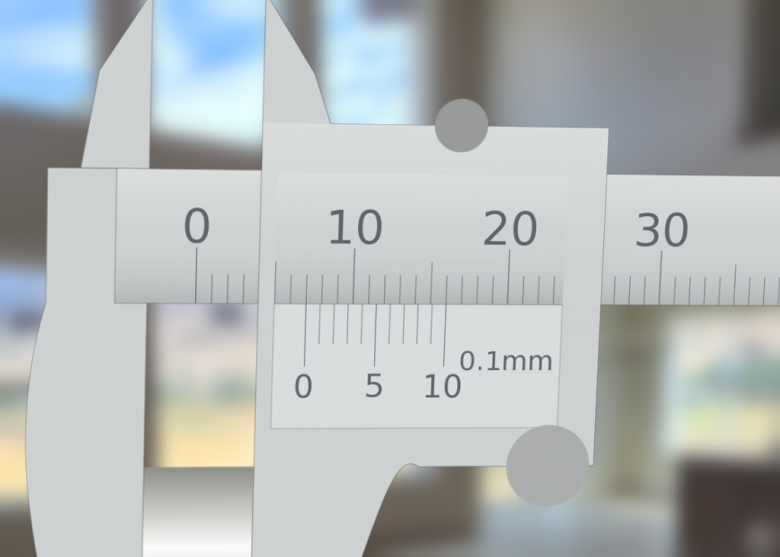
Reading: {"value": 7.0, "unit": "mm"}
